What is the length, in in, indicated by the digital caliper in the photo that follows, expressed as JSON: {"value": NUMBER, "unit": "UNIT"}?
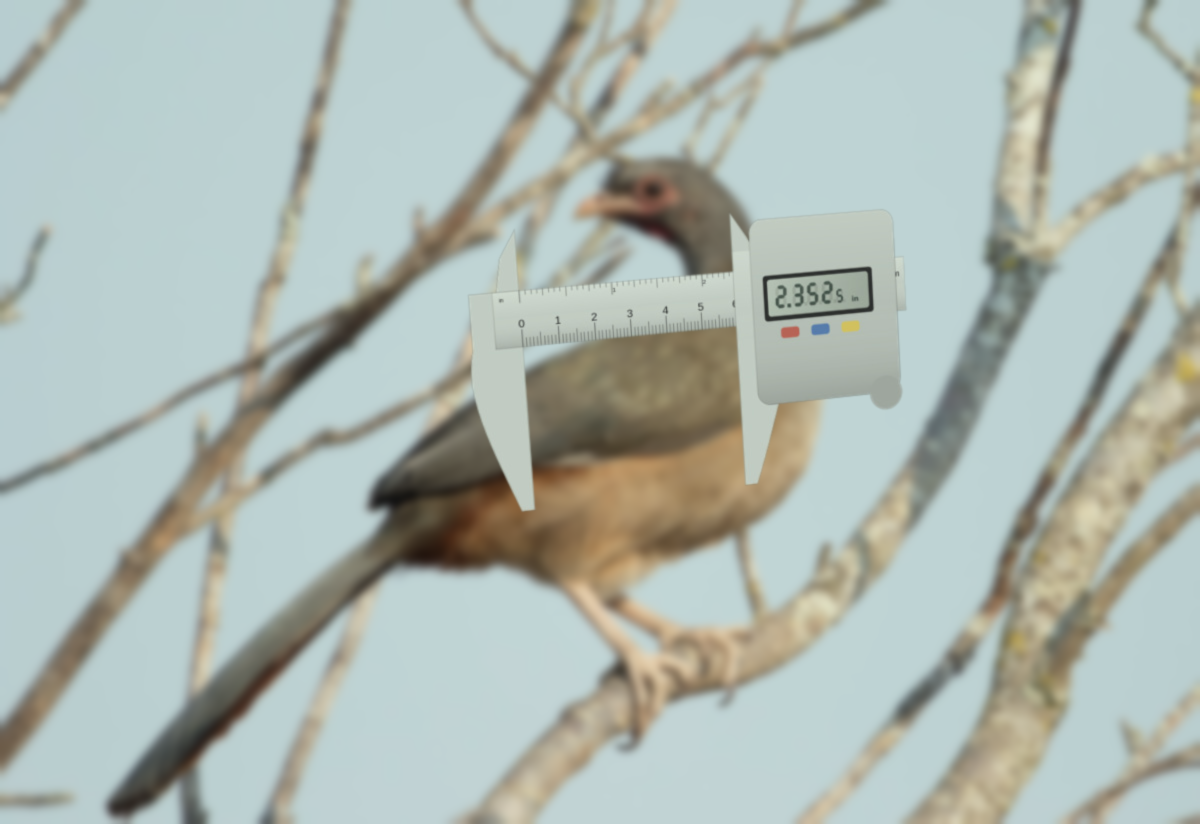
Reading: {"value": 2.3525, "unit": "in"}
